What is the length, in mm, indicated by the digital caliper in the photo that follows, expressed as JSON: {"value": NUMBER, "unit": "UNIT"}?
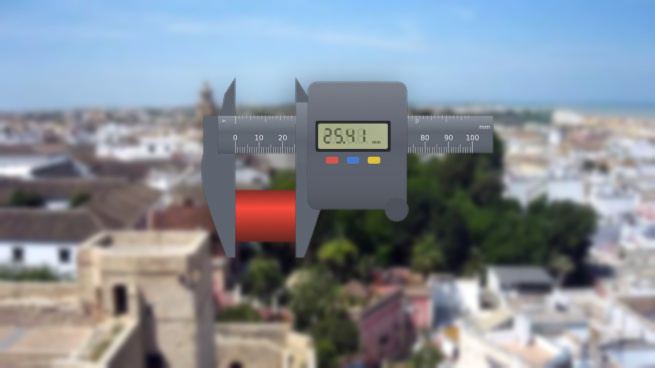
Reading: {"value": 25.41, "unit": "mm"}
